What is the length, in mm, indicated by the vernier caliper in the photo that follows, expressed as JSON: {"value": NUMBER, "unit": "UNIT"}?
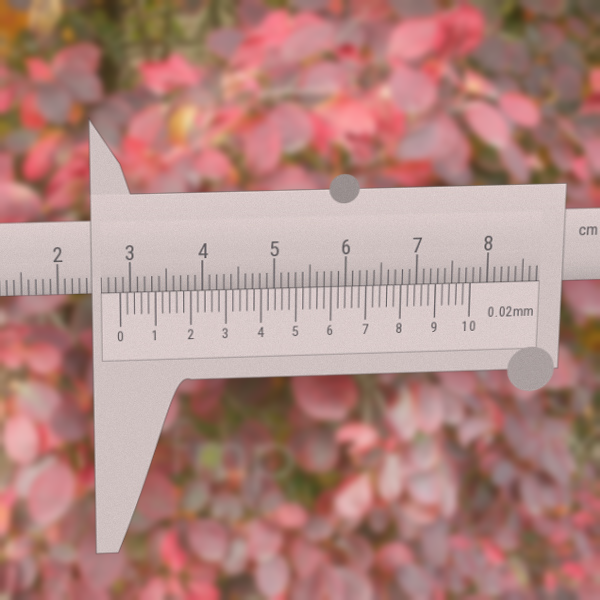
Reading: {"value": 28.6, "unit": "mm"}
